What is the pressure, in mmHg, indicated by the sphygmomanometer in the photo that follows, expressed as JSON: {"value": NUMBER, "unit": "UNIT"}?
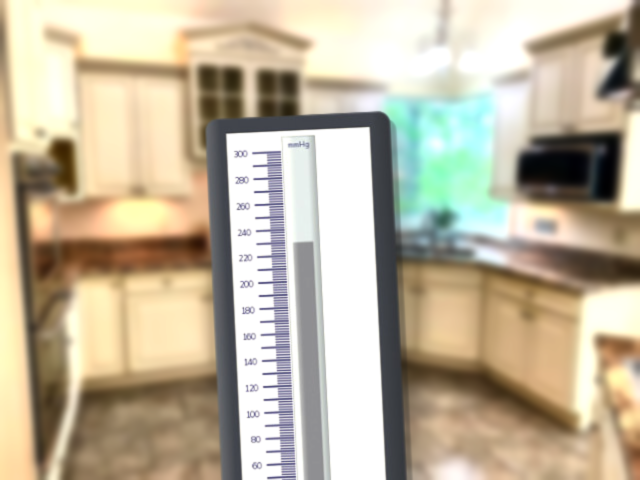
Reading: {"value": 230, "unit": "mmHg"}
